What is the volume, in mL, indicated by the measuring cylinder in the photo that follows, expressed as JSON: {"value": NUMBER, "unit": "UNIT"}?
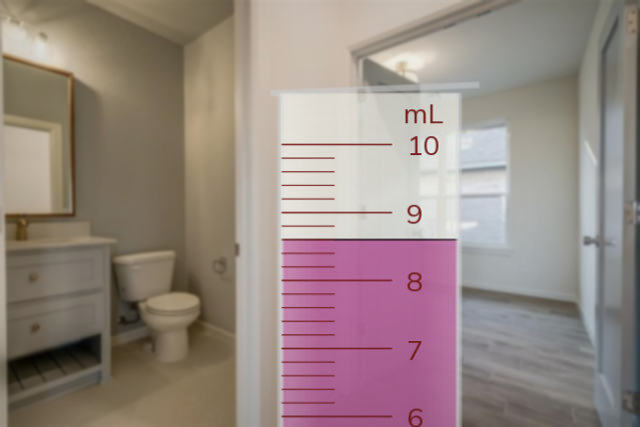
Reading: {"value": 8.6, "unit": "mL"}
